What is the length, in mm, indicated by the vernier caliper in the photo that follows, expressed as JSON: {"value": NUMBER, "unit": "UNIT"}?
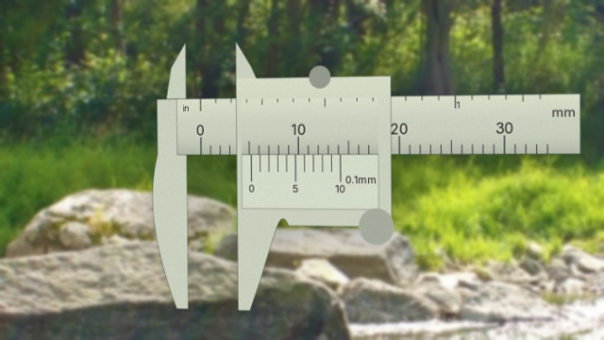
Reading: {"value": 5.2, "unit": "mm"}
